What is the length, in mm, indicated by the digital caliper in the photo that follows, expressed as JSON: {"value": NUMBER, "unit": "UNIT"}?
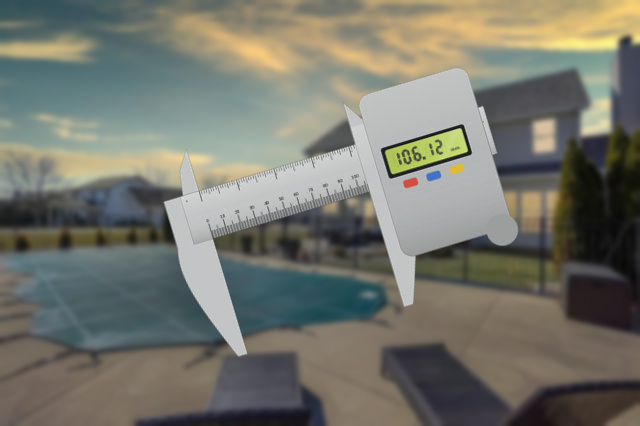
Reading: {"value": 106.12, "unit": "mm"}
